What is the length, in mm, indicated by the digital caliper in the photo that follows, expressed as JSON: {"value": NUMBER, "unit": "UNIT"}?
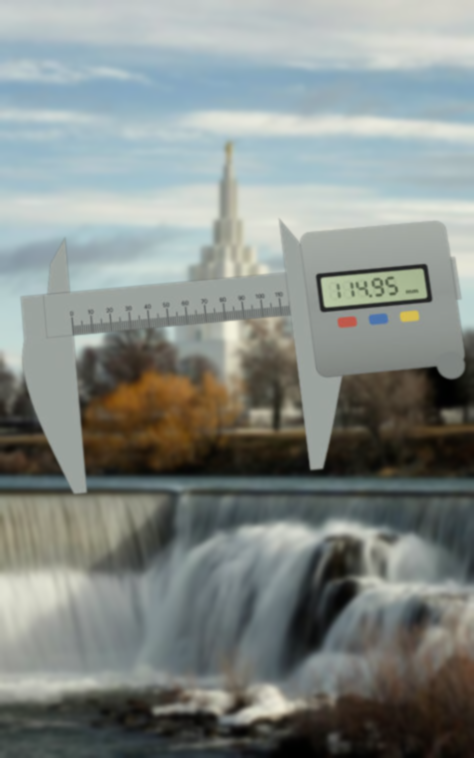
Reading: {"value": 114.95, "unit": "mm"}
